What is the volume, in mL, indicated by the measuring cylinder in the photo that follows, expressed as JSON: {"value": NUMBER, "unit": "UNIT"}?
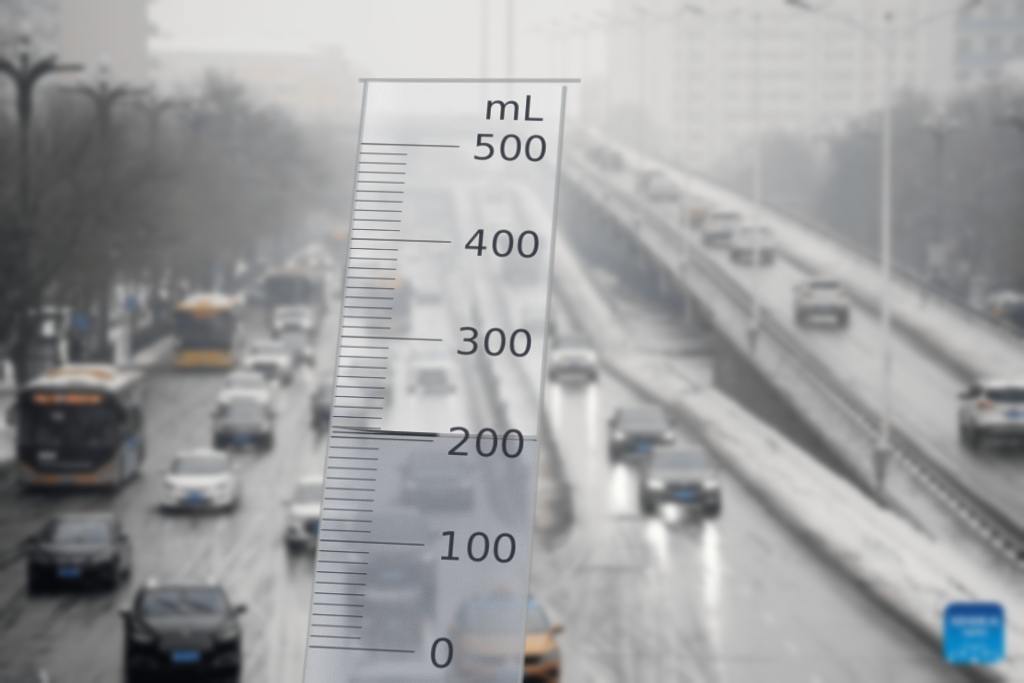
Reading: {"value": 205, "unit": "mL"}
